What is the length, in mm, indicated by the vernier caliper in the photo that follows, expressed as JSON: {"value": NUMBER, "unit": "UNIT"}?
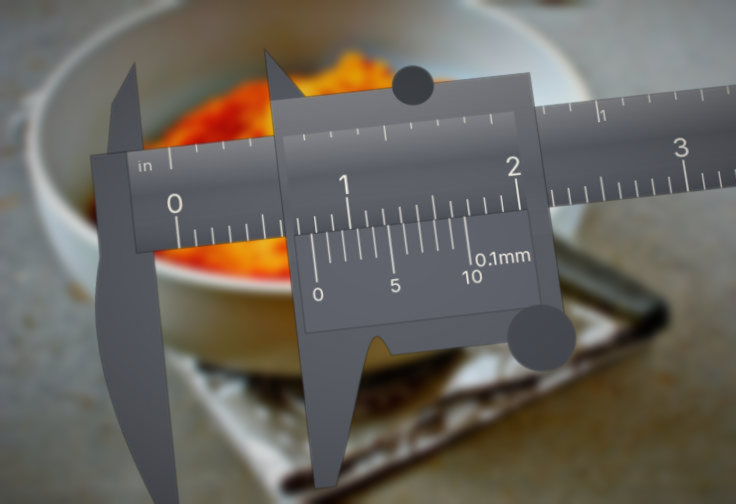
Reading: {"value": 7.7, "unit": "mm"}
